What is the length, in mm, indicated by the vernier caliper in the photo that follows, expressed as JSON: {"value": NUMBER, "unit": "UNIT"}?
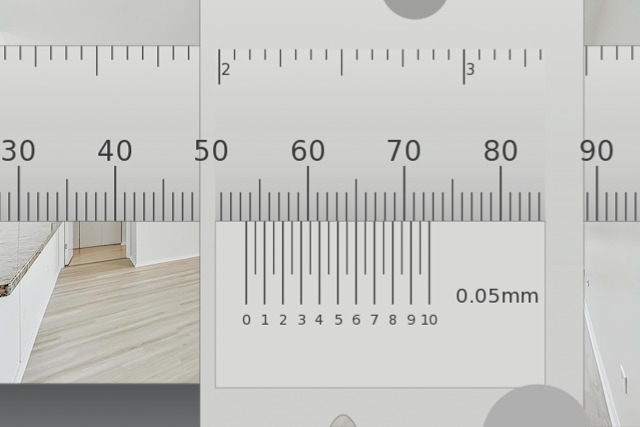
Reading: {"value": 53.6, "unit": "mm"}
